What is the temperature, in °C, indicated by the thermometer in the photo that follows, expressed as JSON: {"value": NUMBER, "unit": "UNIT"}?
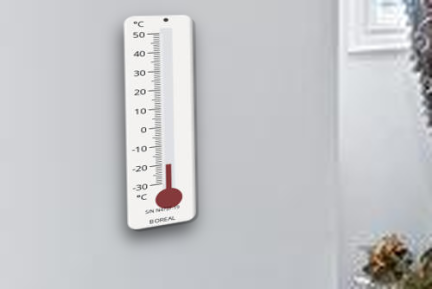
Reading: {"value": -20, "unit": "°C"}
